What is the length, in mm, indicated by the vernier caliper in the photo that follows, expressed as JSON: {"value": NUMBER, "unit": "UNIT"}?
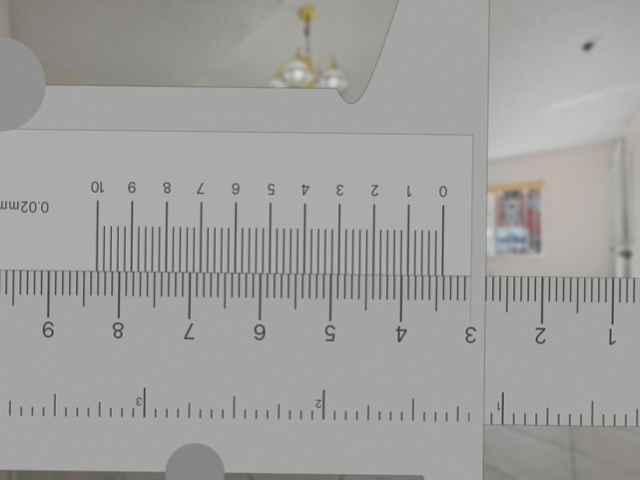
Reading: {"value": 34.2, "unit": "mm"}
